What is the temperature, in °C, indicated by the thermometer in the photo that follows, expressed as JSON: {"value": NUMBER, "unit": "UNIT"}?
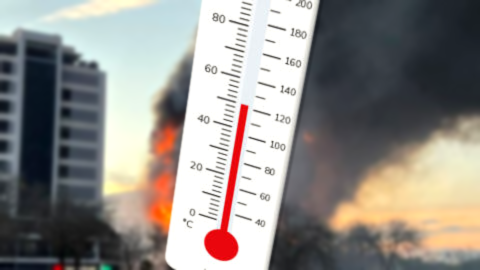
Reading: {"value": 50, "unit": "°C"}
